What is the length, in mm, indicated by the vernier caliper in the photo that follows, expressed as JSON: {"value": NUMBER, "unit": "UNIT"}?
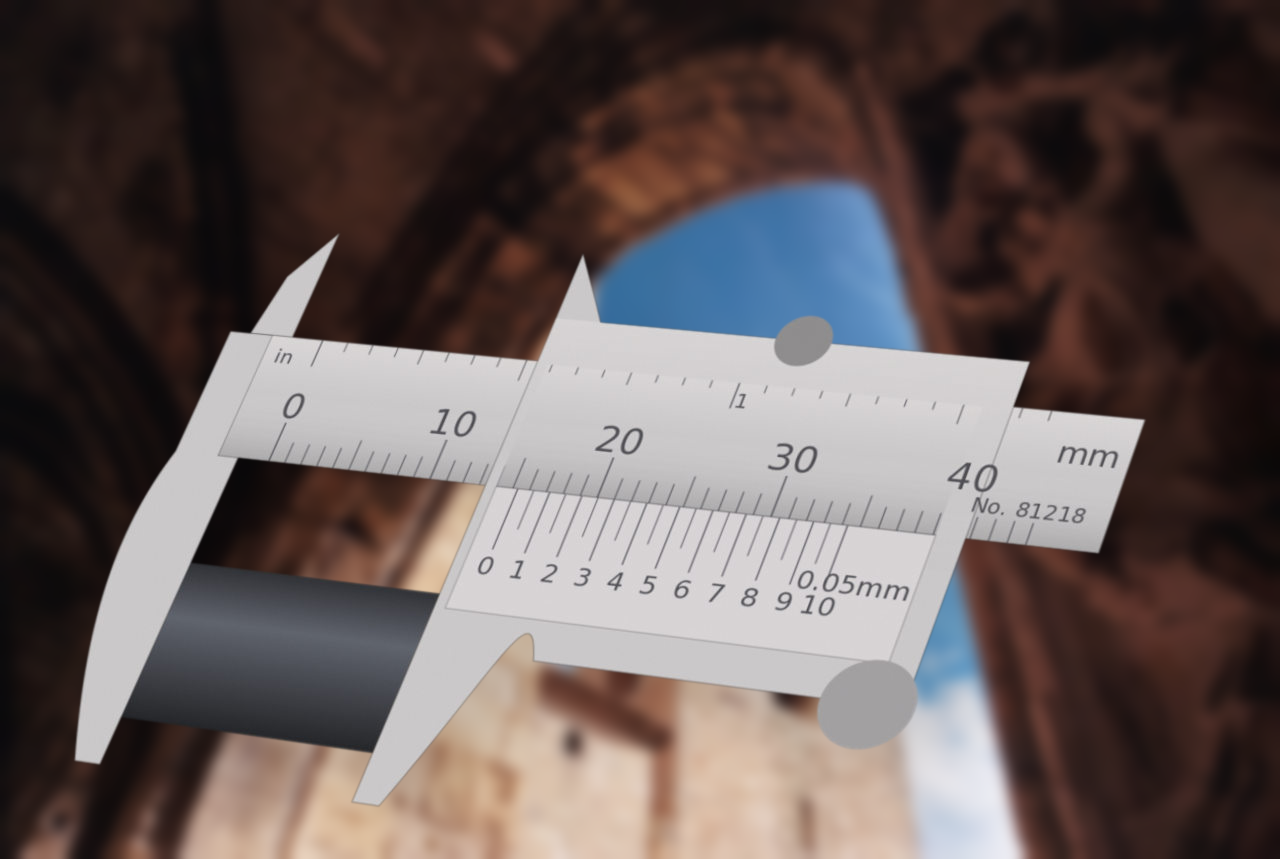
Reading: {"value": 15.3, "unit": "mm"}
